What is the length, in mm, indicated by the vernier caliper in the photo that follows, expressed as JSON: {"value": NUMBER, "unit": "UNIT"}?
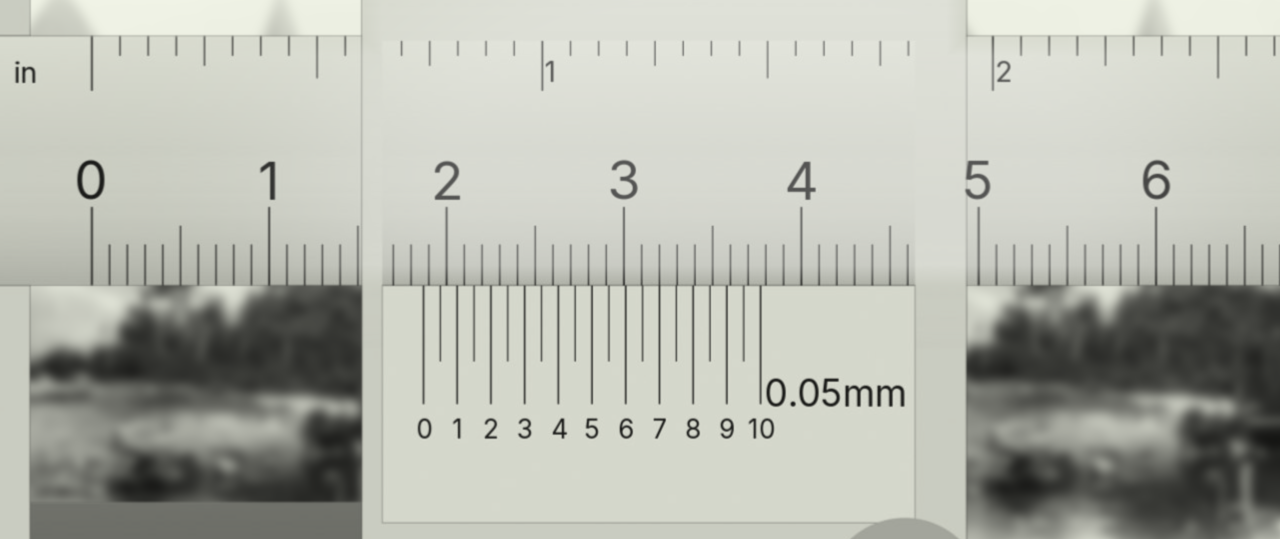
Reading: {"value": 18.7, "unit": "mm"}
